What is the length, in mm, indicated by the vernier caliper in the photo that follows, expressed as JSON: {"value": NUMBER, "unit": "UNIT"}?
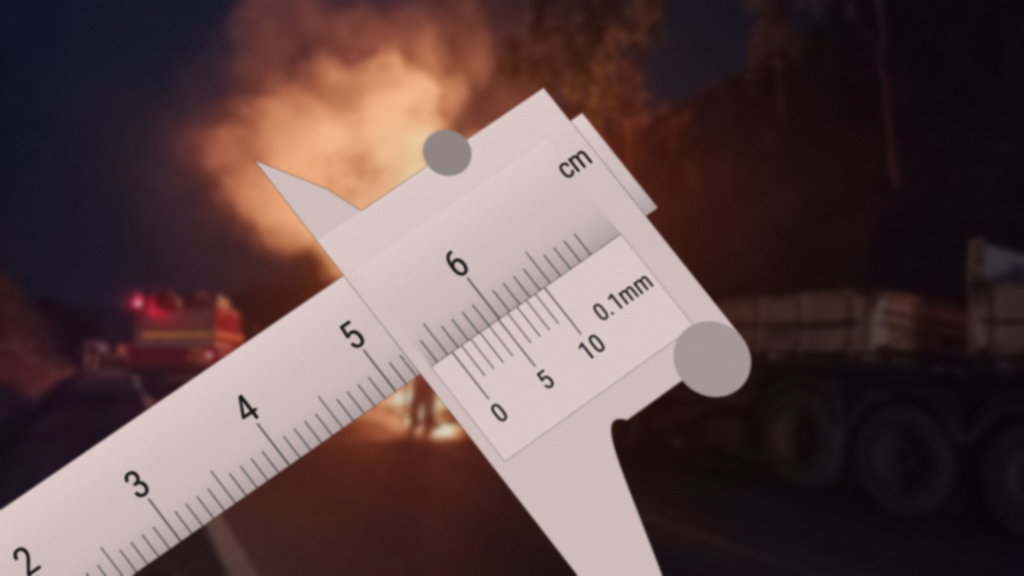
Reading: {"value": 55.4, "unit": "mm"}
